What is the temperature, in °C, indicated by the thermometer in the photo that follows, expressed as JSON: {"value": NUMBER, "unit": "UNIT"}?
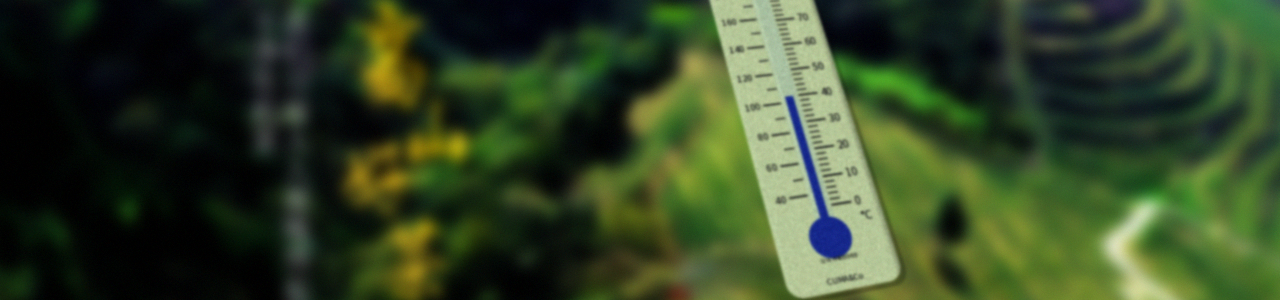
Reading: {"value": 40, "unit": "°C"}
